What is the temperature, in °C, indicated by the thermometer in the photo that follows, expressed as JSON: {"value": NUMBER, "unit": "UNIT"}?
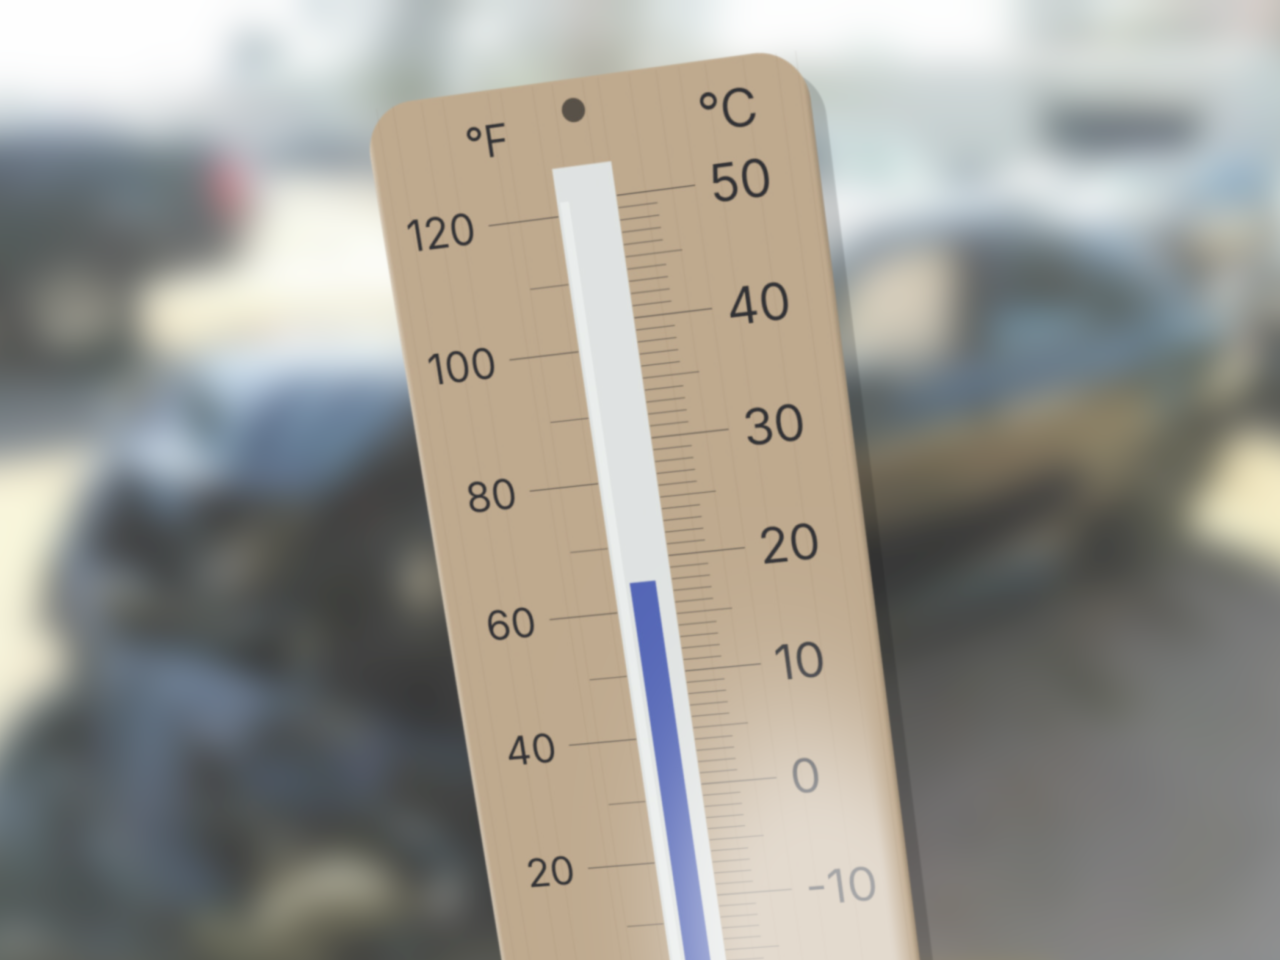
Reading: {"value": 18, "unit": "°C"}
